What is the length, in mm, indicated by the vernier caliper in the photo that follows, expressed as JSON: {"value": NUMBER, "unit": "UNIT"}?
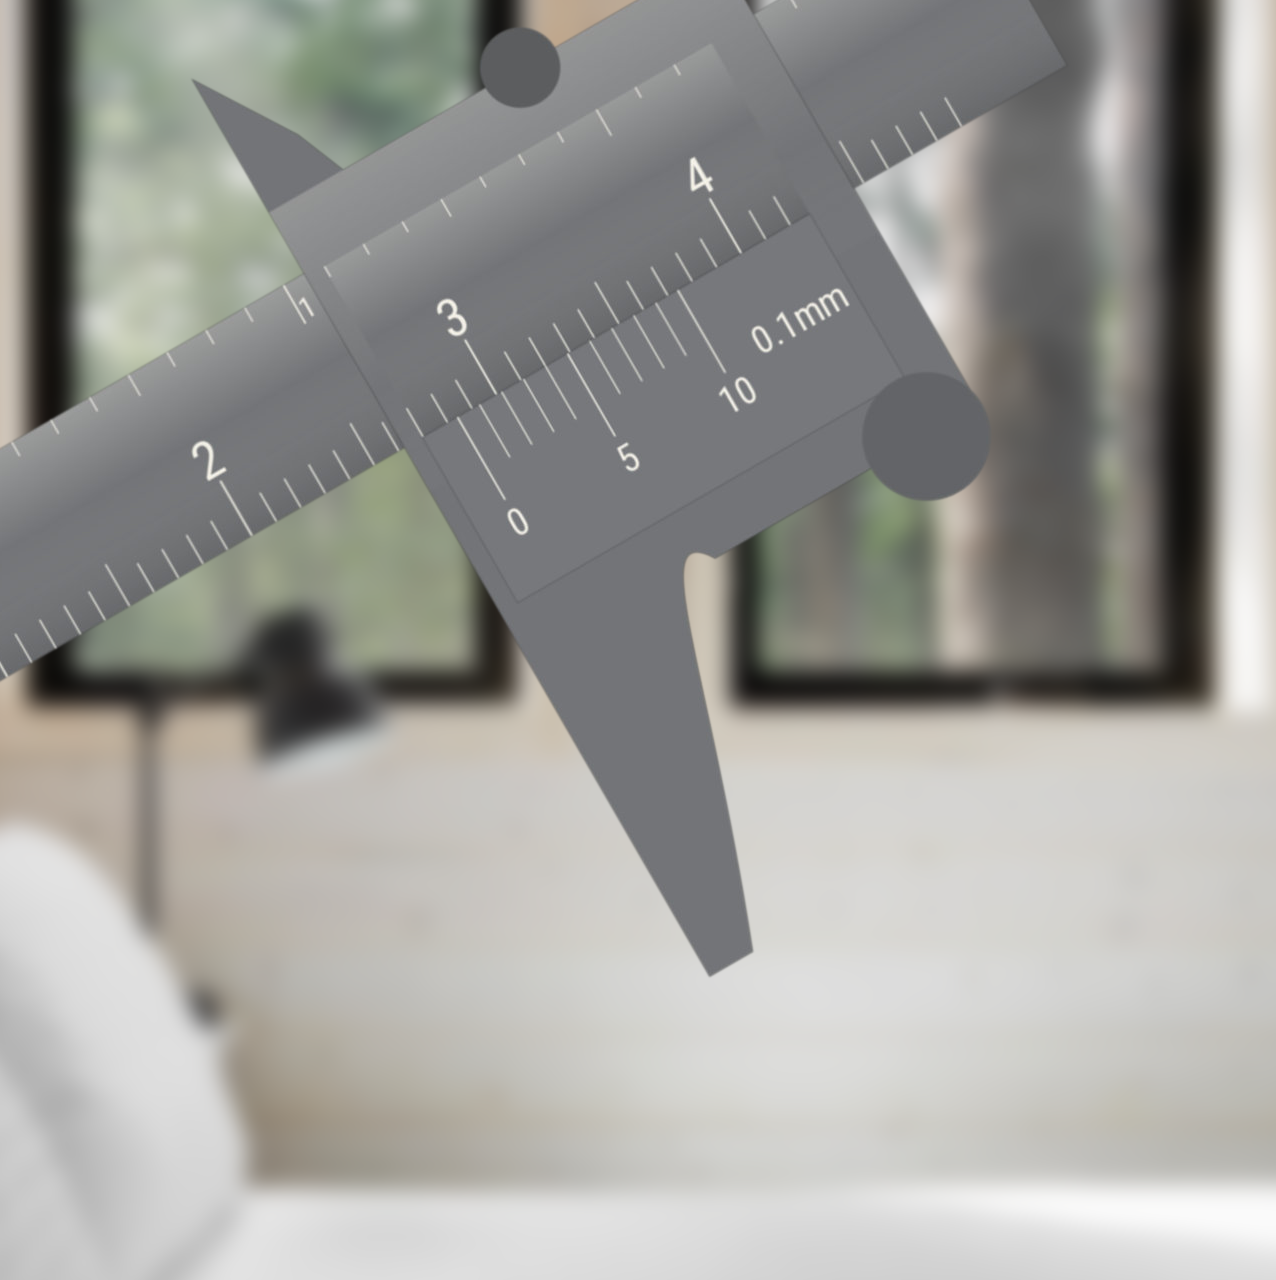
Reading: {"value": 28.4, "unit": "mm"}
